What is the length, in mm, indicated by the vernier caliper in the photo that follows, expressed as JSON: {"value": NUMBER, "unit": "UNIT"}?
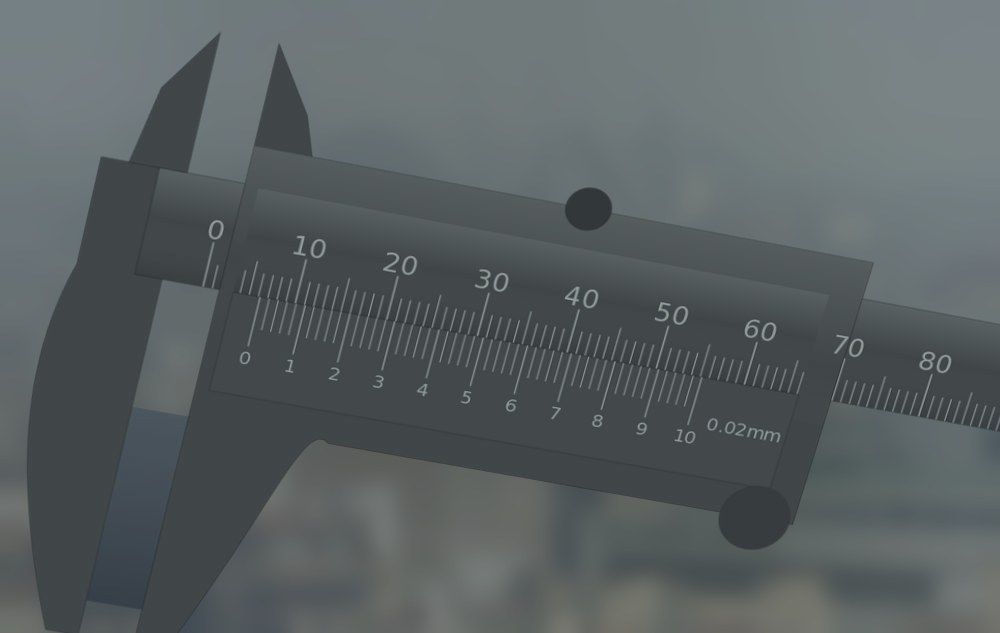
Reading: {"value": 6.2, "unit": "mm"}
